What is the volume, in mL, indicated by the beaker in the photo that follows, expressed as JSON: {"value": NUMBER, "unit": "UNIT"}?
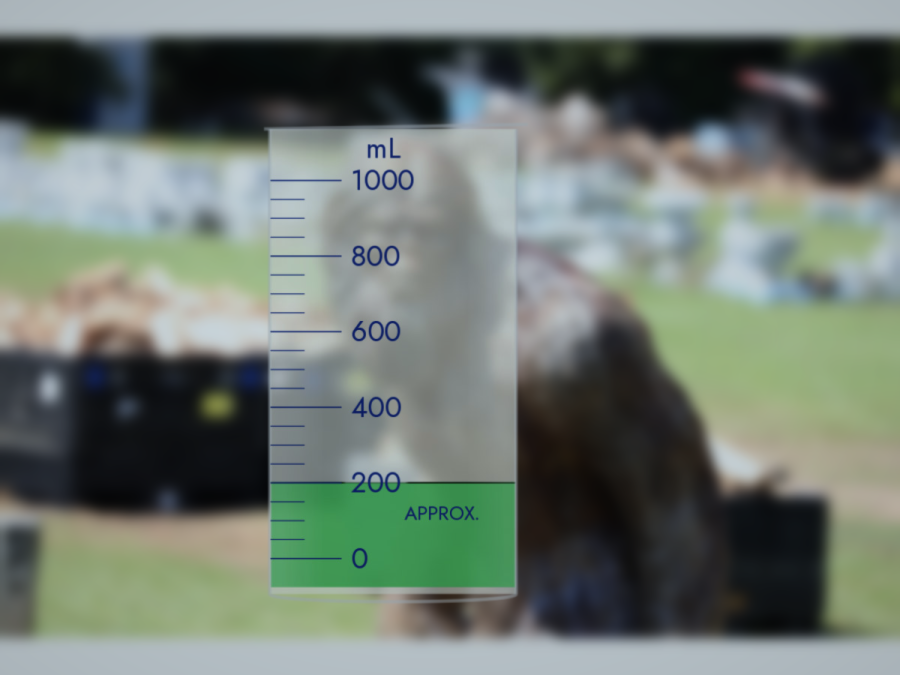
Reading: {"value": 200, "unit": "mL"}
